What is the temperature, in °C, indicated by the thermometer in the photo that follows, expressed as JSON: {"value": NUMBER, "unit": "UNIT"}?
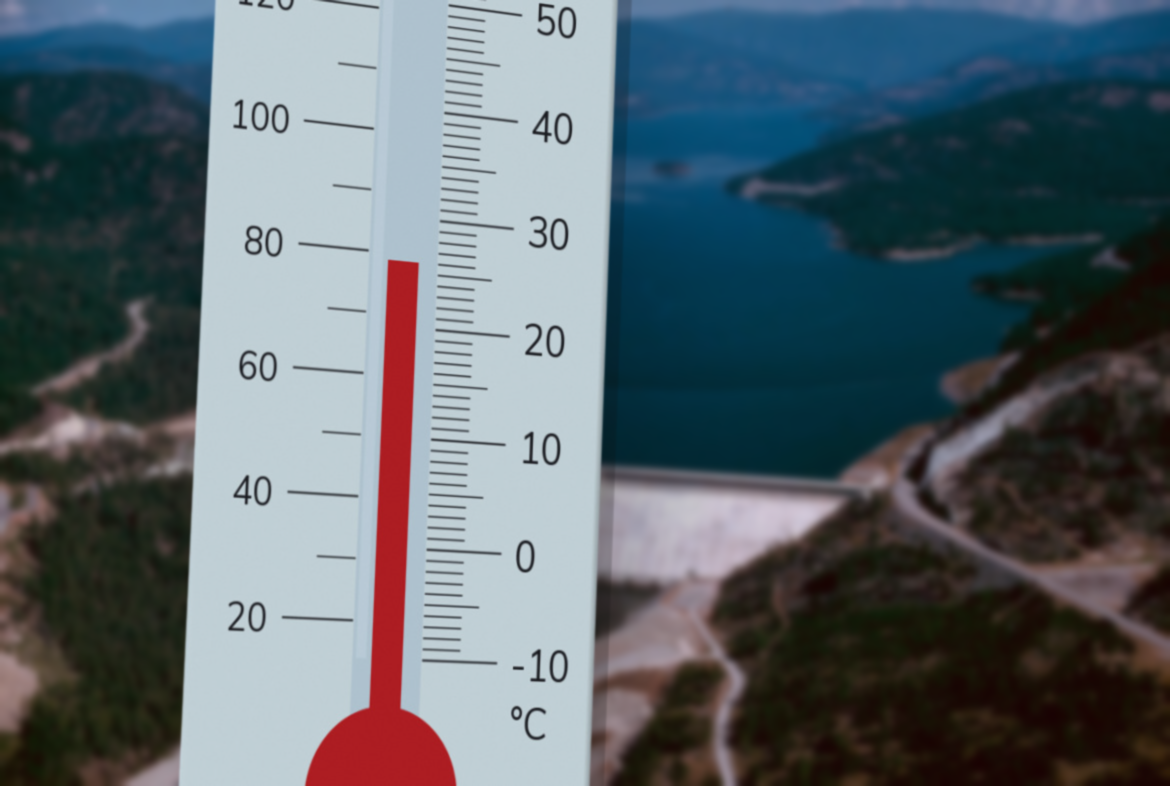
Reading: {"value": 26, "unit": "°C"}
